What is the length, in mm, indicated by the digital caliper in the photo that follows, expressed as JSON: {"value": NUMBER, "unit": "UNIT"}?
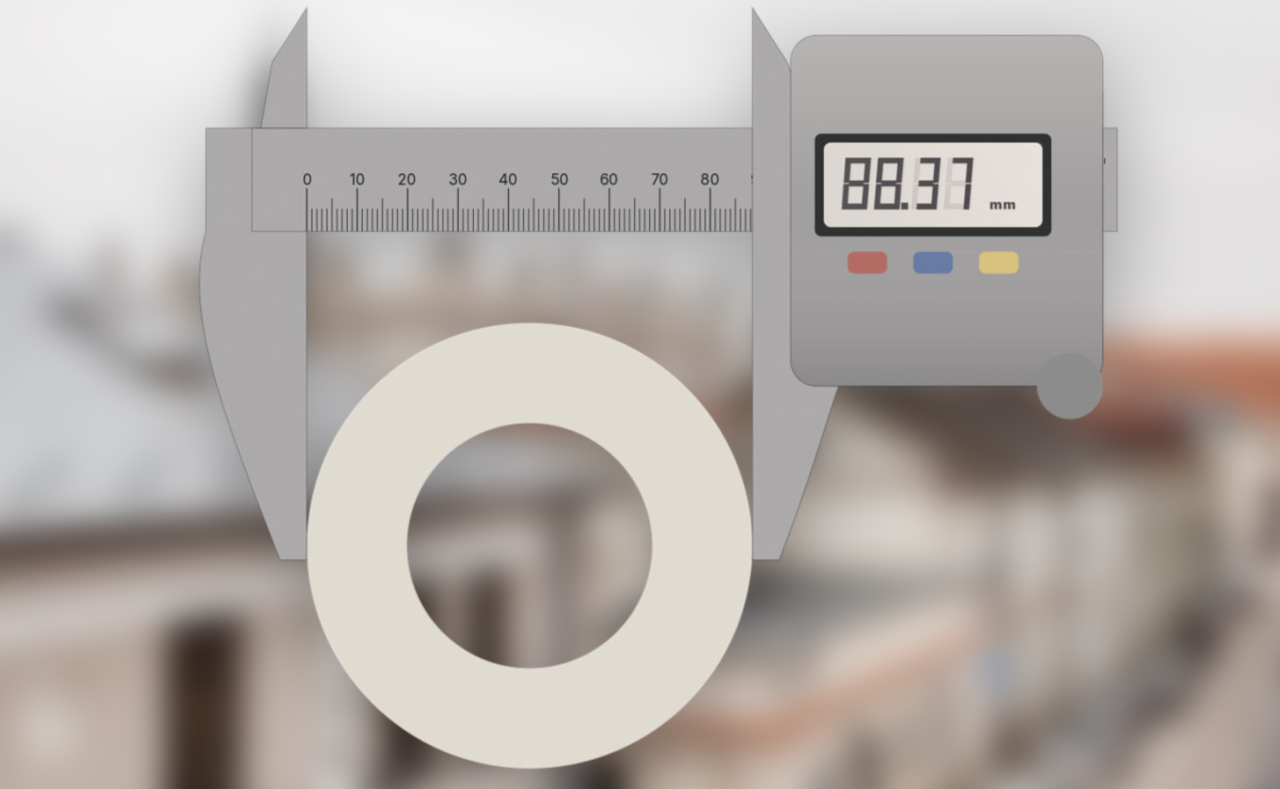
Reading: {"value": 88.37, "unit": "mm"}
